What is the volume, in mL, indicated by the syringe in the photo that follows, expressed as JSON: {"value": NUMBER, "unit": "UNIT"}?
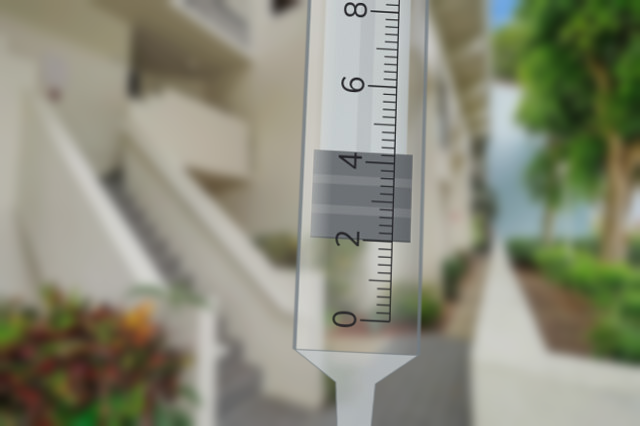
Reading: {"value": 2, "unit": "mL"}
